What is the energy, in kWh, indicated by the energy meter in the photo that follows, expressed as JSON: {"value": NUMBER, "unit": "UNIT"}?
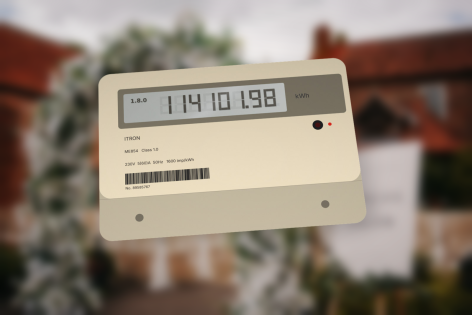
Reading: {"value": 114101.98, "unit": "kWh"}
